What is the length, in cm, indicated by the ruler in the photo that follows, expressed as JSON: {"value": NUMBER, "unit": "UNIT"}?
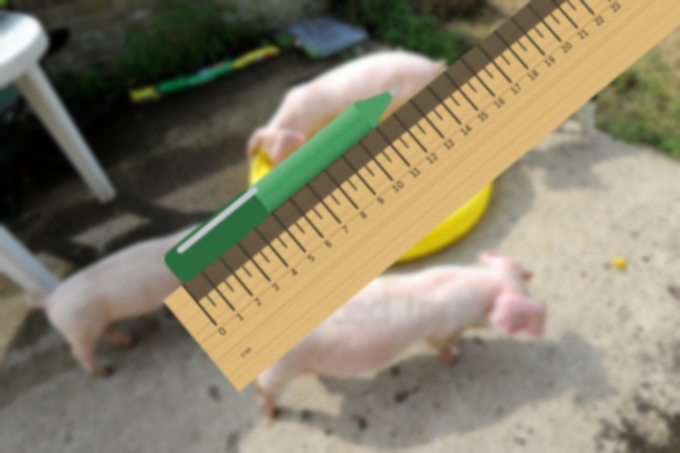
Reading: {"value": 13, "unit": "cm"}
